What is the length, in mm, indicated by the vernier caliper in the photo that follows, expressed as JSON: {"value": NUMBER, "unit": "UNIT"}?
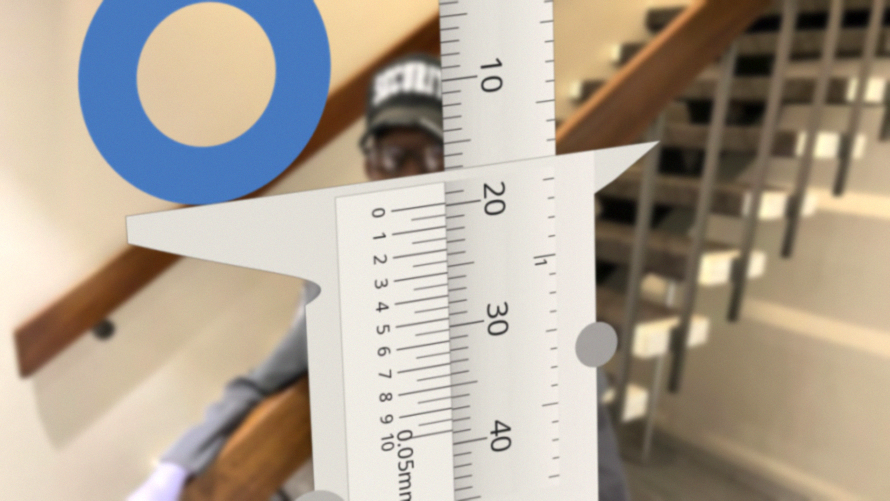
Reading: {"value": 19.8, "unit": "mm"}
